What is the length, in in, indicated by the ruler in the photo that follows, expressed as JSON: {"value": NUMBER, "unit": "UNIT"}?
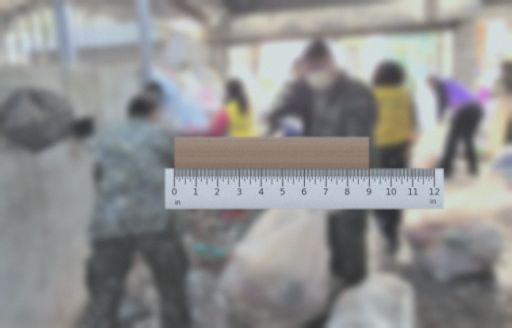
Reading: {"value": 9, "unit": "in"}
